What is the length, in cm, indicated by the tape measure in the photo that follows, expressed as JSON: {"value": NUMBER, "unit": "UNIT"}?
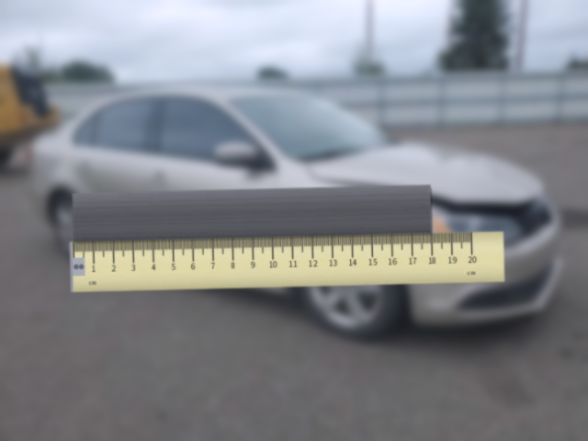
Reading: {"value": 18, "unit": "cm"}
